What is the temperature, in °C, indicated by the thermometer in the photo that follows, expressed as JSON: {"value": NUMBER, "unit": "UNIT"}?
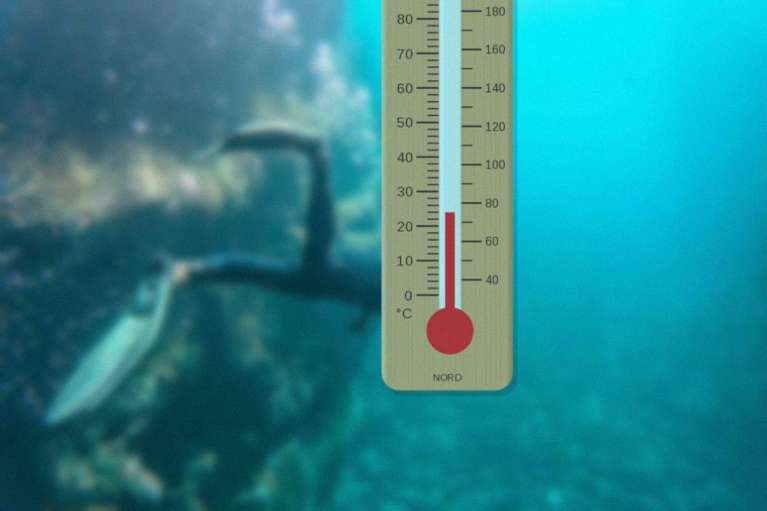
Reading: {"value": 24, "unit": "°C"}
